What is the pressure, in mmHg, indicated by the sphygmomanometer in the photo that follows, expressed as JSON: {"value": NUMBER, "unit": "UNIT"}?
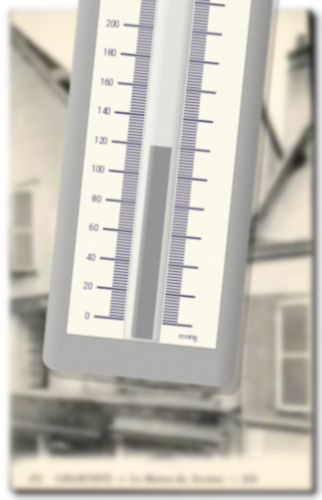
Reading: {"value": 120, "unit": "mmHg"}
